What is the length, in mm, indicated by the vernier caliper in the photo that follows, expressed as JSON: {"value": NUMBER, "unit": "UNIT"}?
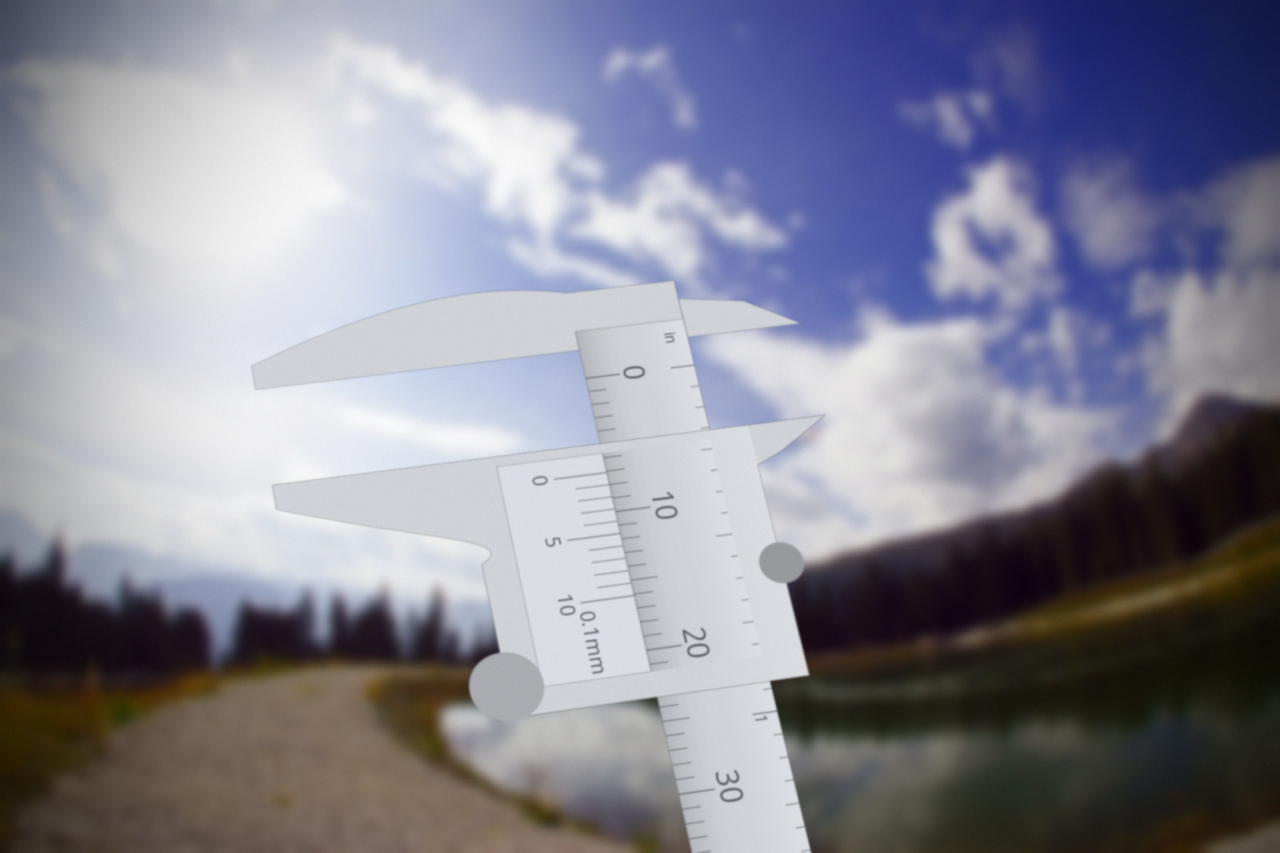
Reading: {"value": 7.1, "unit": "mm"}
